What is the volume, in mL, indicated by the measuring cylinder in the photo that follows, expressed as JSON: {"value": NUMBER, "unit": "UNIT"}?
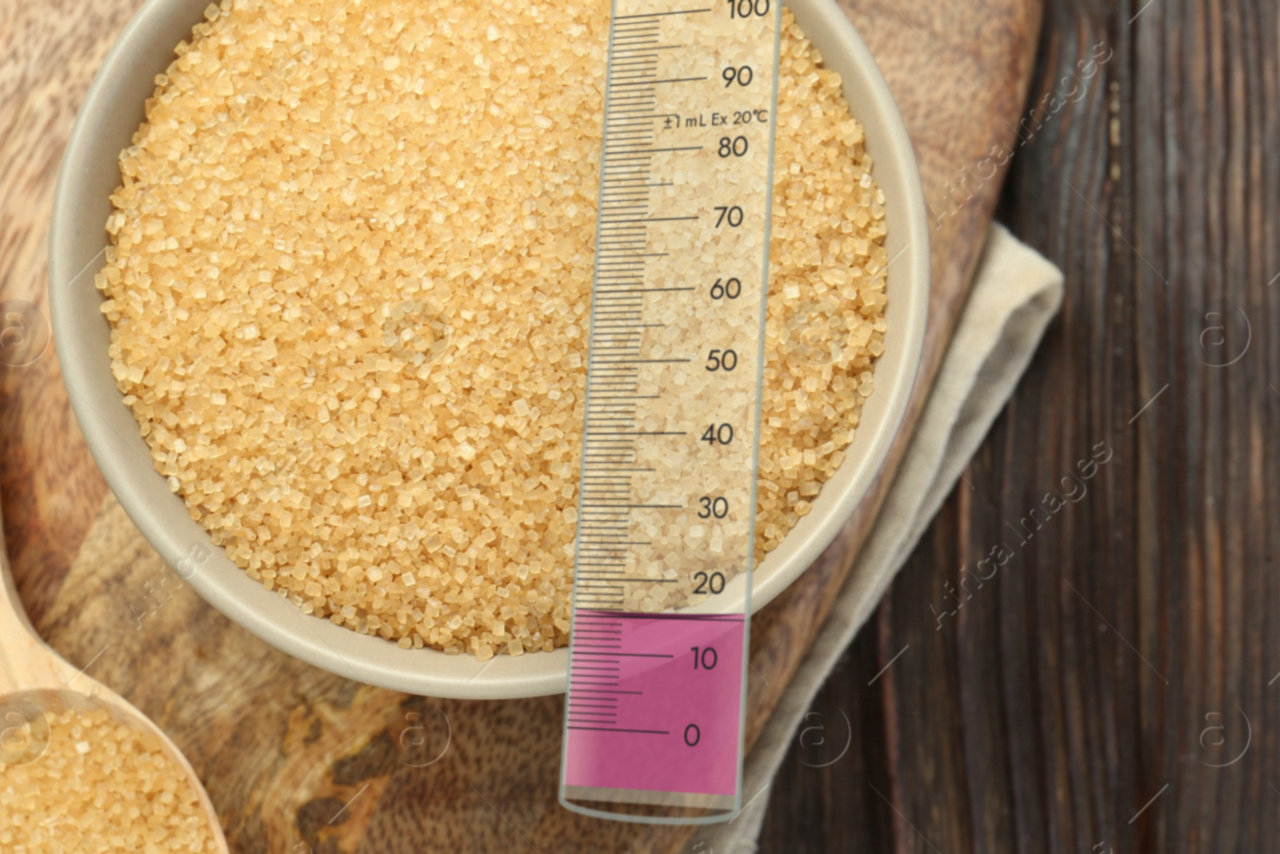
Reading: {"value": 15, "unit": "mL"}
